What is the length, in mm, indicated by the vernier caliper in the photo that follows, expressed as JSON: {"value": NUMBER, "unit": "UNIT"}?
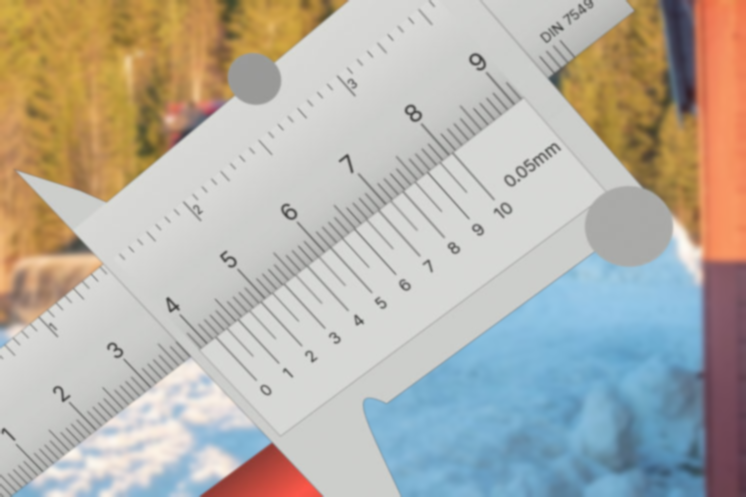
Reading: {"value": 41.5, "unit": "mm"}
